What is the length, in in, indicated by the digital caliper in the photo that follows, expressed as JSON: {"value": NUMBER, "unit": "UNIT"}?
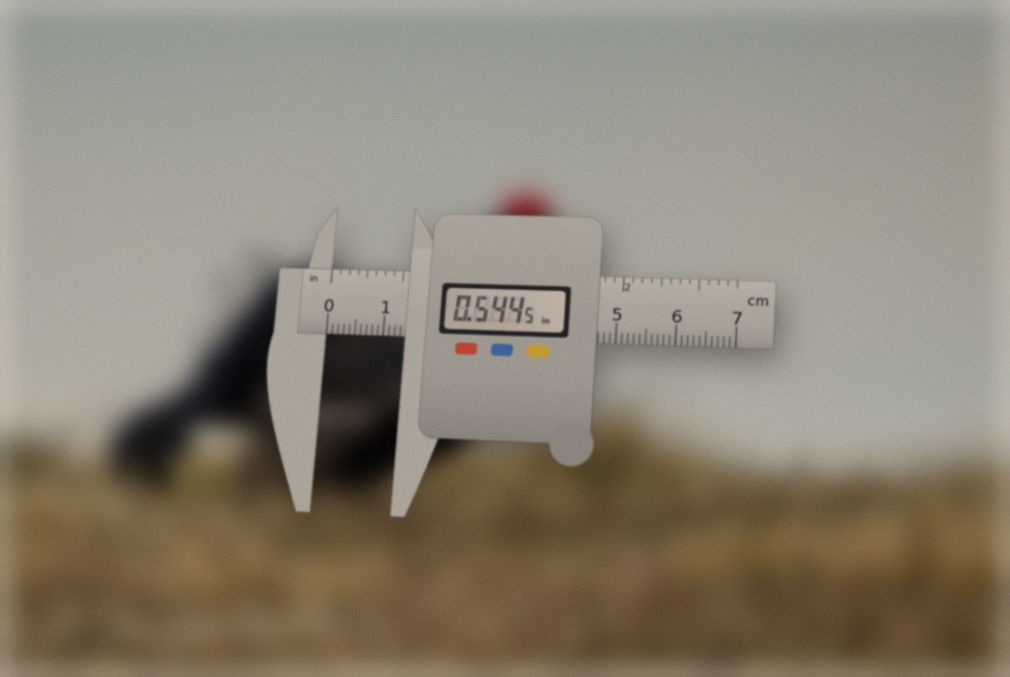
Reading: {"value": 0.5445, "unit": "in"}
